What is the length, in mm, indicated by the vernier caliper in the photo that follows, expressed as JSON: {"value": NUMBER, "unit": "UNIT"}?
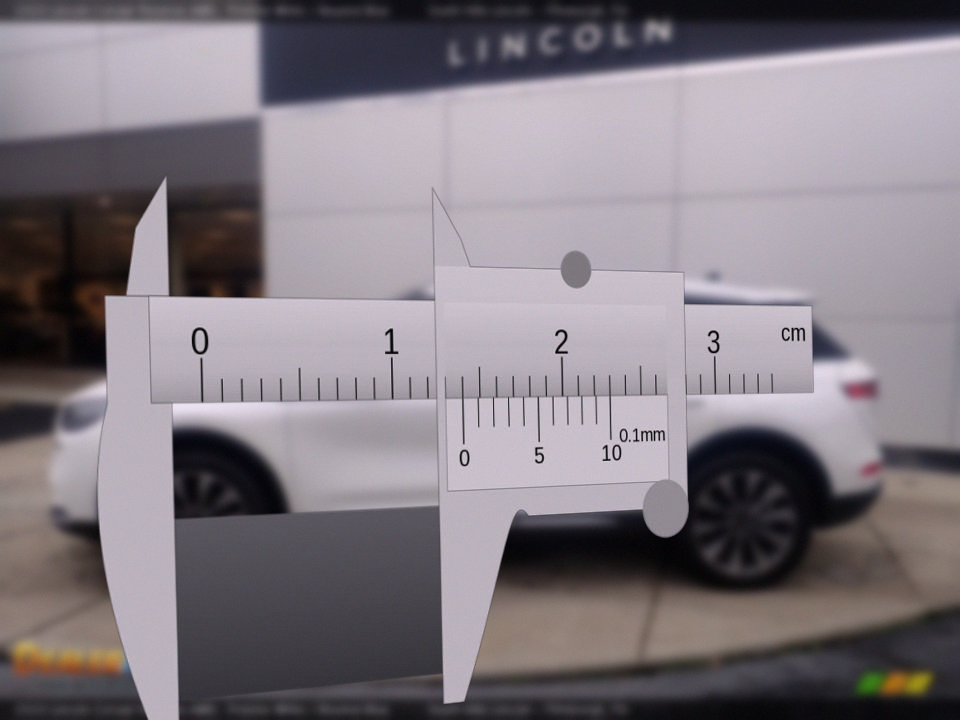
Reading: {"value": 14.0, "unit": "mm"}
